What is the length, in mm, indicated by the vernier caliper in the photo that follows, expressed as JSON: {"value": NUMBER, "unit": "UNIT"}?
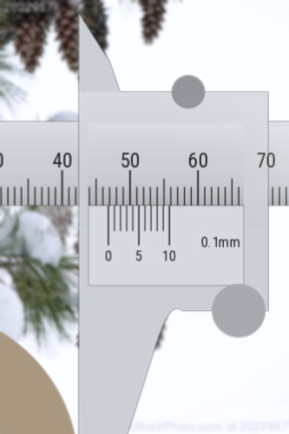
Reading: {"value": 46.8, "unit": "mm"}
